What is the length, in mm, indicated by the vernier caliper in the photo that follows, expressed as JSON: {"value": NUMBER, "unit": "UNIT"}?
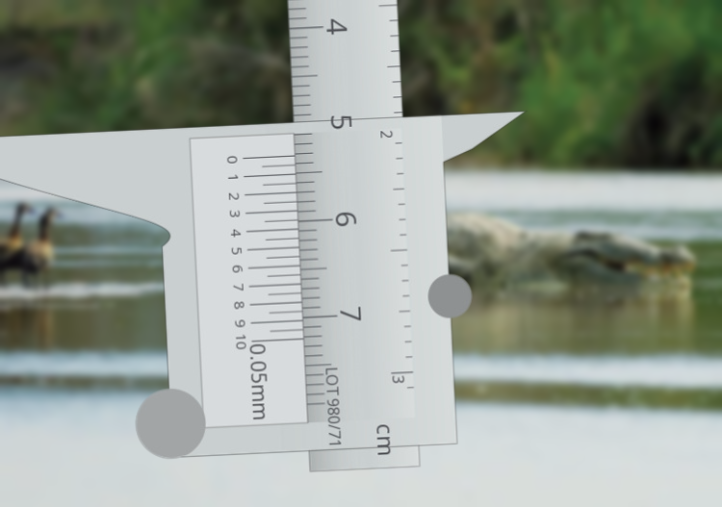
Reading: {"value": 53.2, "unit": "mm"}
